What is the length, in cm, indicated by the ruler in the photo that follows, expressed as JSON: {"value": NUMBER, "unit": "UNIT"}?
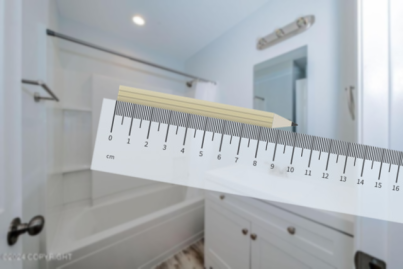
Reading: {"value": 10, "unit": "cm"}
